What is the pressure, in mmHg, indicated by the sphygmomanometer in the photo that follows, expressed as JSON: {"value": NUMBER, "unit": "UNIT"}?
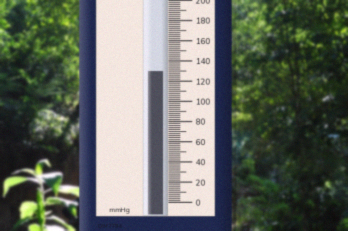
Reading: {"value": 130, "unit": "mmHg"}
